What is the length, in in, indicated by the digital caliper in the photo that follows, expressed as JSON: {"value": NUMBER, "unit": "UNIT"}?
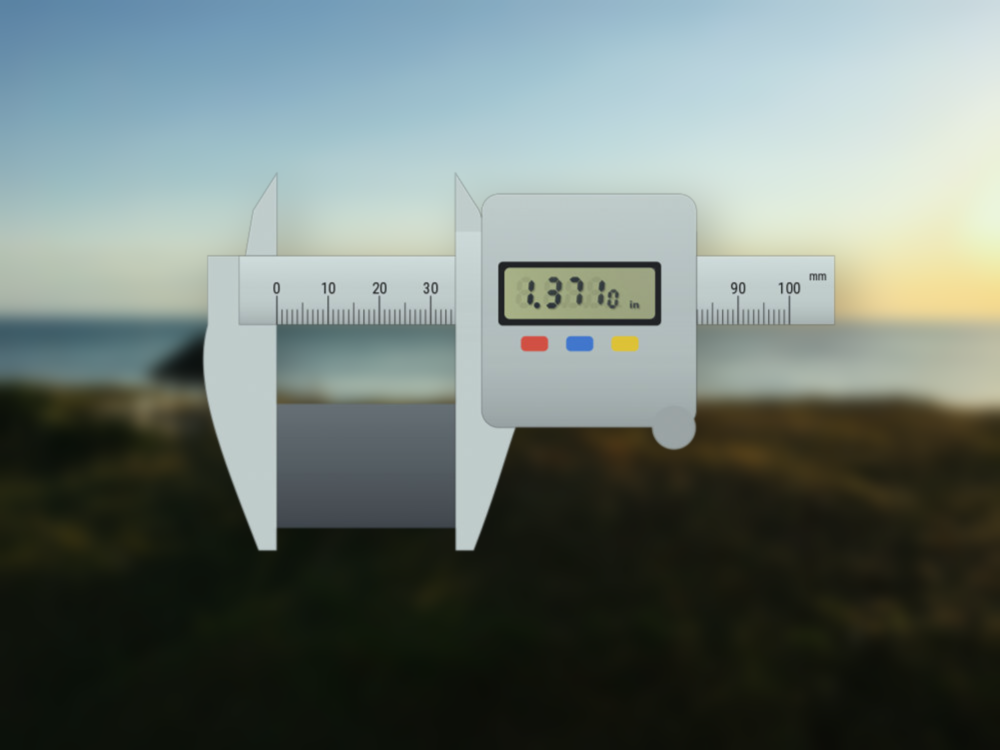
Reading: {"value": 1.3710, "unit": "in"}
